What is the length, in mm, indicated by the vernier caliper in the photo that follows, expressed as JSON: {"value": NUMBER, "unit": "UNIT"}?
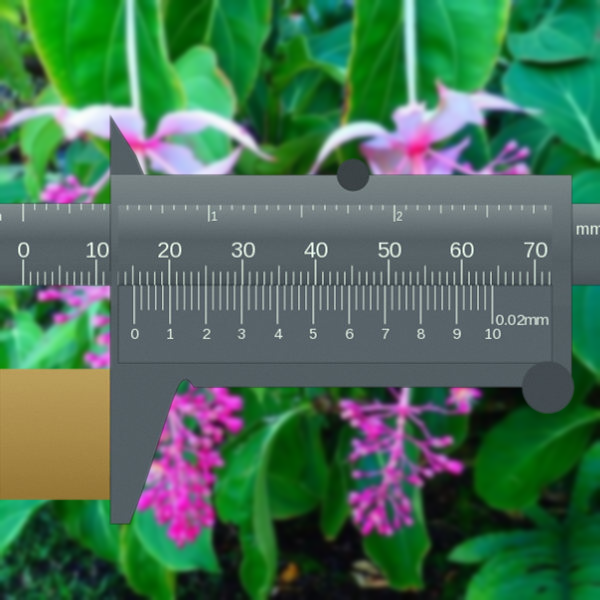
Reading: {"value": 15.2, "unit": "mm"}
